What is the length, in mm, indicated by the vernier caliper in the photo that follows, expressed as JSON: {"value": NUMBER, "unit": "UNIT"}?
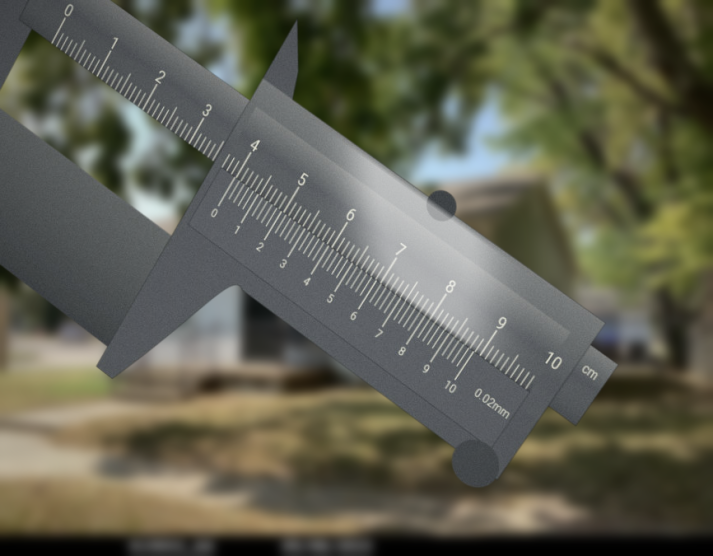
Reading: {"value": 39.8, "unit": "mm"}
